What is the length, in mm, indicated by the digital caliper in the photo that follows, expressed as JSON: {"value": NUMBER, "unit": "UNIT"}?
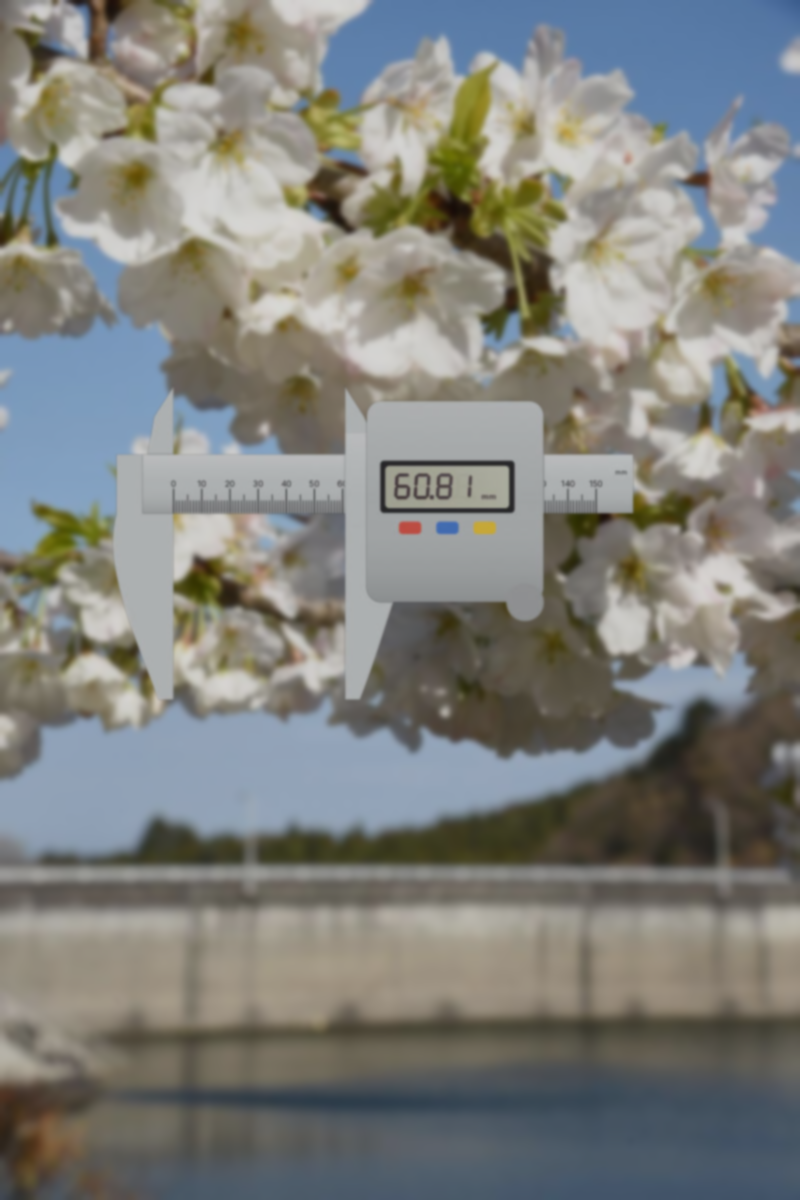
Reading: {"value": 60.81, "unit": "mm"}
